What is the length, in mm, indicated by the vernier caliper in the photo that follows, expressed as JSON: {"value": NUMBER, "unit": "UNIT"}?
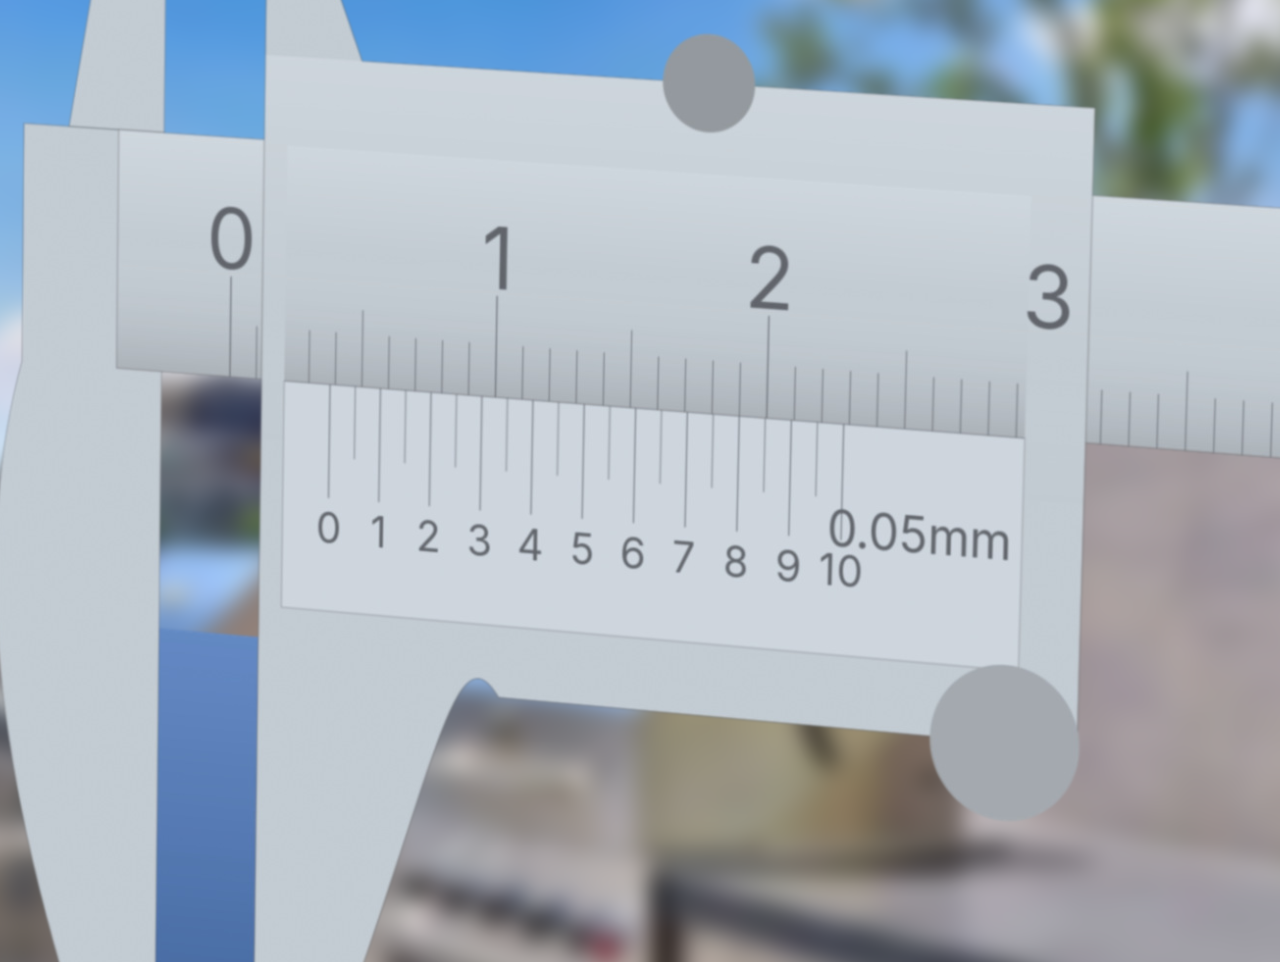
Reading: {"value": 3.8, "unit": "mm"}
